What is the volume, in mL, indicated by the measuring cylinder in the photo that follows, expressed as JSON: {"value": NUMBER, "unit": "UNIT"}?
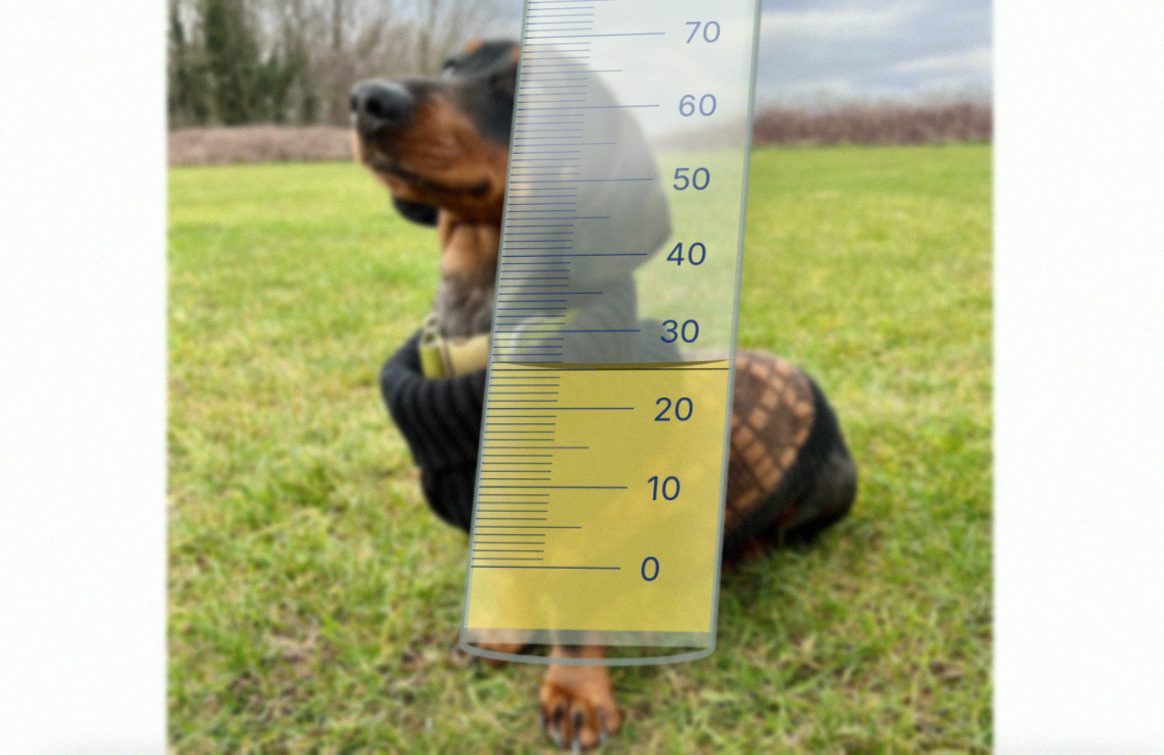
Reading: {"value": 25, "unit": "mL"}
